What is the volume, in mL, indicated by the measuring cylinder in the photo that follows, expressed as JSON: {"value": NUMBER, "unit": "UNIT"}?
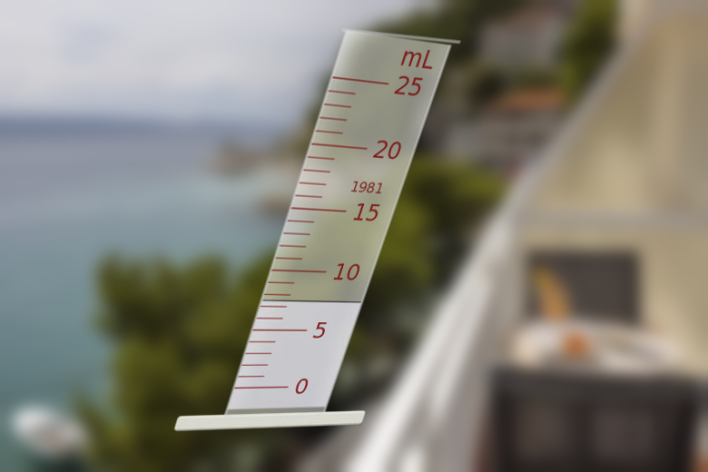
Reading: {"value": 7.5, "unit": "mL"}
